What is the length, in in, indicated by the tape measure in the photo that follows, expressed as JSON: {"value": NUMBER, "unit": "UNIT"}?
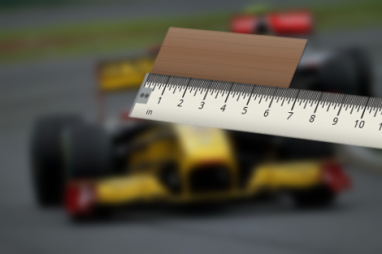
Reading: {"value": 6.5, "unit": "in"}
